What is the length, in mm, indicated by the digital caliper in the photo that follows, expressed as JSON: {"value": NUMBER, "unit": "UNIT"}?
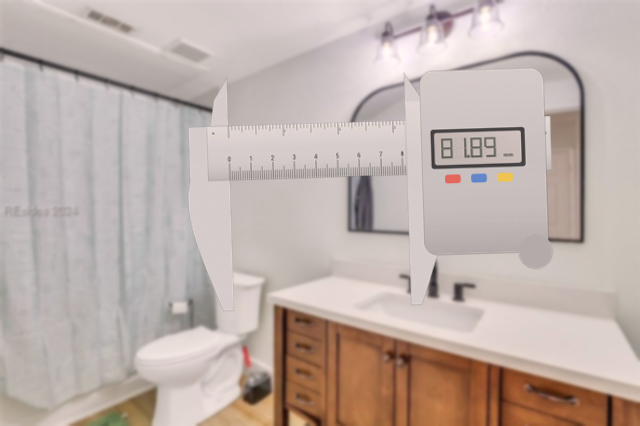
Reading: {"value": 81.89, "unit": "mm"}
